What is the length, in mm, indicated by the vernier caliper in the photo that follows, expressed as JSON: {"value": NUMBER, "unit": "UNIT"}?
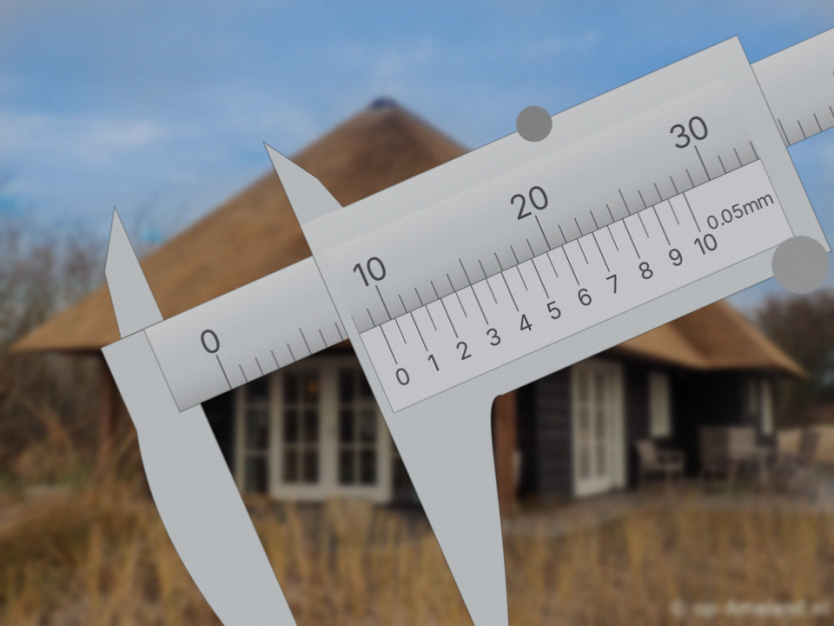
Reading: {"value": 9.3, "unit": "mm"}
